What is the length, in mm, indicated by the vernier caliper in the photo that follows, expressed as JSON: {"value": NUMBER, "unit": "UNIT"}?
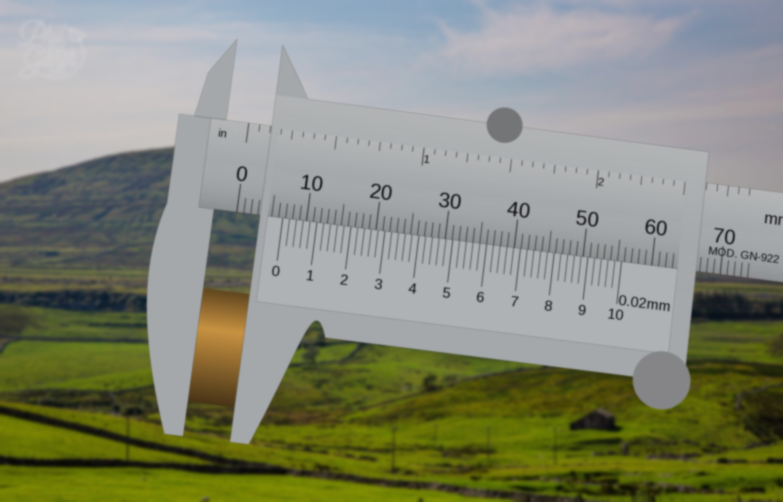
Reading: {"value": 6.6, "unit": "mm"}
